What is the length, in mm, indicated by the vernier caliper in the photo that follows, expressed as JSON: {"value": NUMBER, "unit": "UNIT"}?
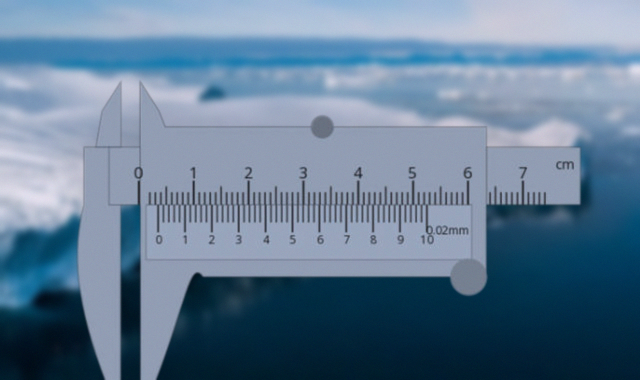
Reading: {"value": 3.5, "unit": "mm"}
